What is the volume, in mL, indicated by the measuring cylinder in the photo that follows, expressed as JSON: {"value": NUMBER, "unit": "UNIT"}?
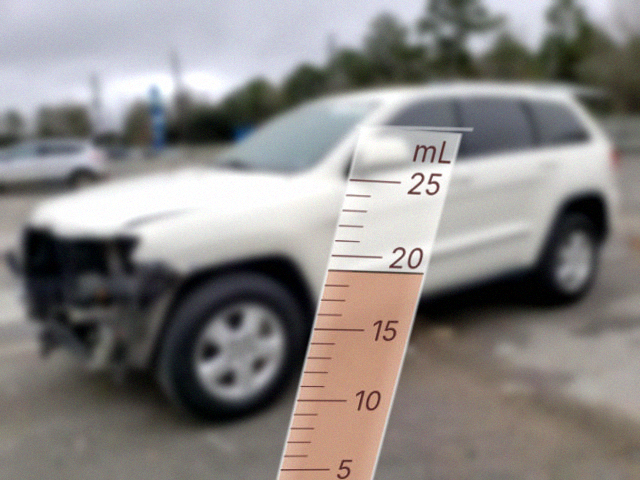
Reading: {"value": 19, "unit": "mL"}
